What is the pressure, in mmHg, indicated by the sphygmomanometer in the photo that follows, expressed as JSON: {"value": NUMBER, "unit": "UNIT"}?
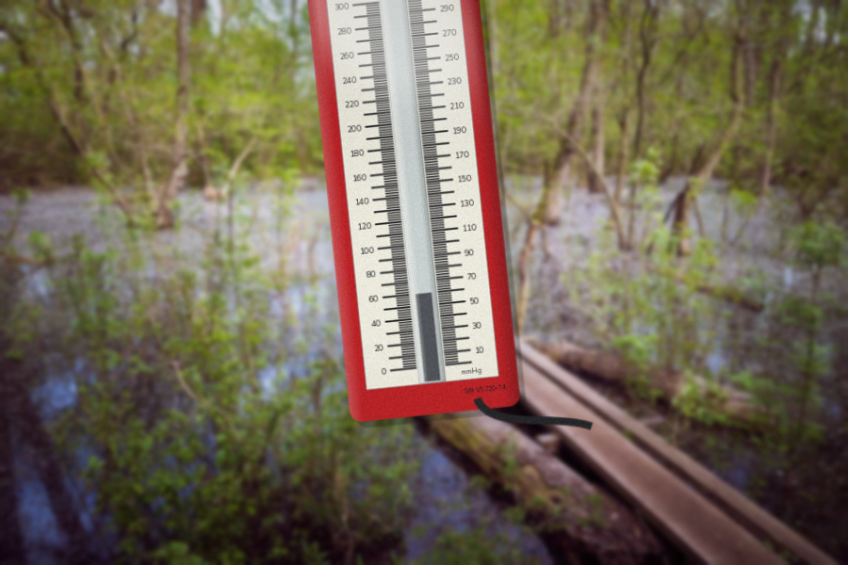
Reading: {"value": 60, "unit": "mmHg"}
